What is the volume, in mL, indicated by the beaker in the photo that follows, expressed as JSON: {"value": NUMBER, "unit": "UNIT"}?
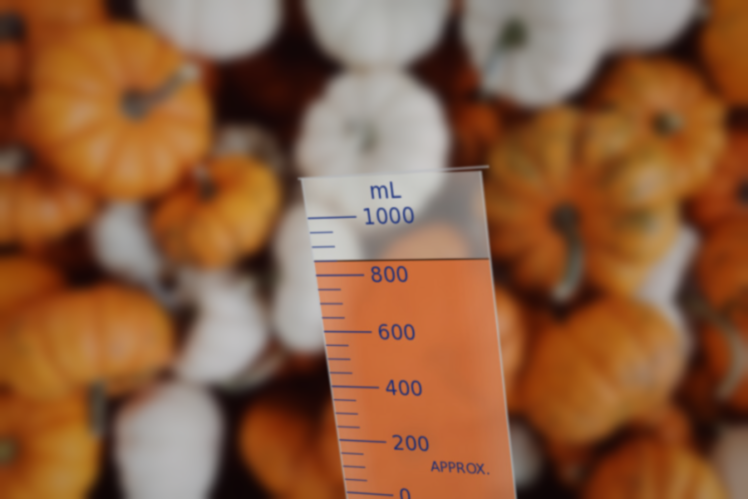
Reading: {"value": 850, "unit": "mL"}
